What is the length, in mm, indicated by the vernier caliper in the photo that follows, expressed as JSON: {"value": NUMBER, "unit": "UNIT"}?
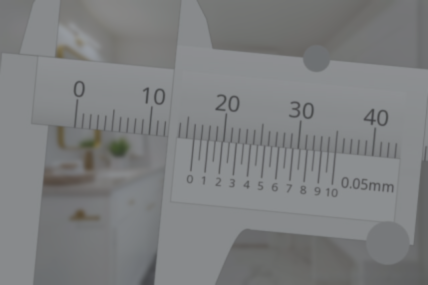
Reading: {"value": 16.0, "unit": "mm"}
